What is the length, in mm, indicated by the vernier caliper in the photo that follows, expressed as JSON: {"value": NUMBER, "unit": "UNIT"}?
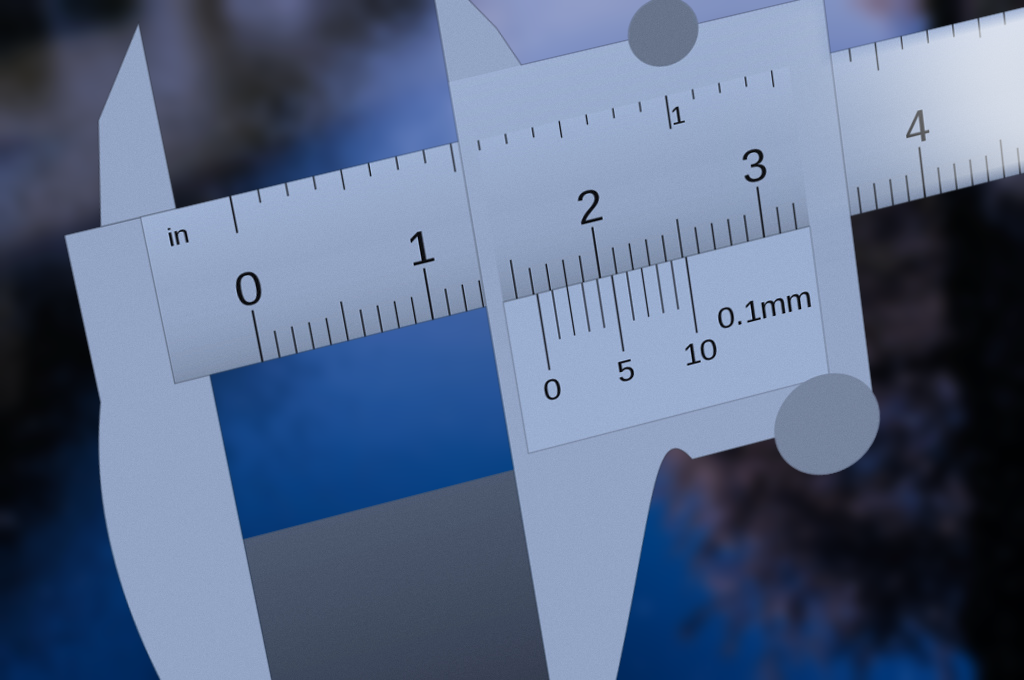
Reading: {"value": 16.2, "unit": "mm"}
